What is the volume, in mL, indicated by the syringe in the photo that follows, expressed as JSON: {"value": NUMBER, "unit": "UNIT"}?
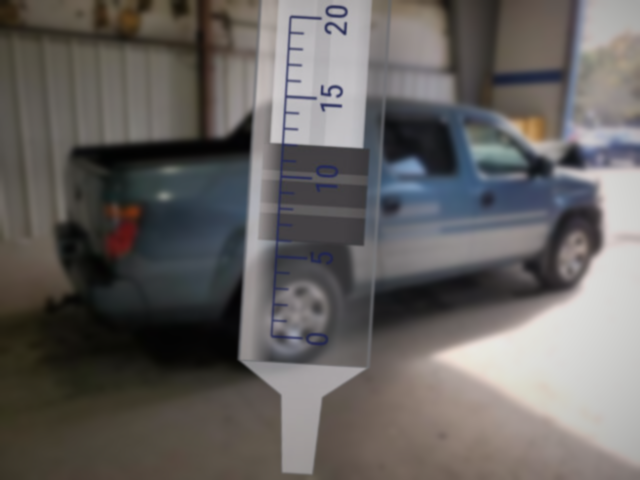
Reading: {"value": 6, "unit": "mL"}
